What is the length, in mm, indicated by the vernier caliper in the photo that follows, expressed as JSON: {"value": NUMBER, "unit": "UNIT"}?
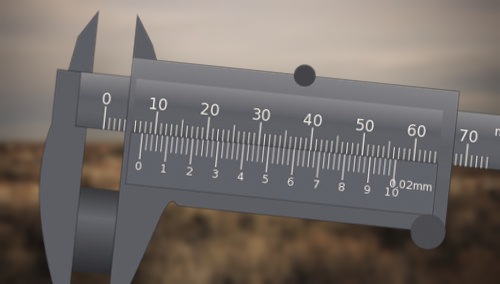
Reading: {"value": 7.5, "unit": "mm"}
